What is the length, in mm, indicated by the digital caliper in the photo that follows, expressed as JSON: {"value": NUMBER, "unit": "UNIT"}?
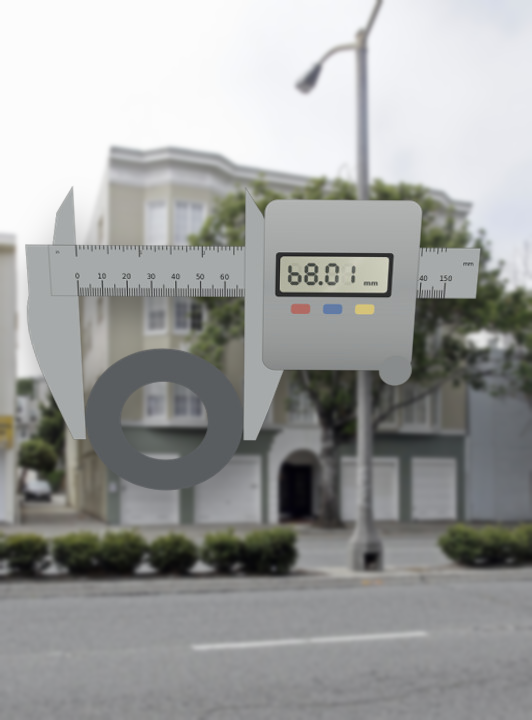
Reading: {"value": 68.01, "unit": "mm"}
